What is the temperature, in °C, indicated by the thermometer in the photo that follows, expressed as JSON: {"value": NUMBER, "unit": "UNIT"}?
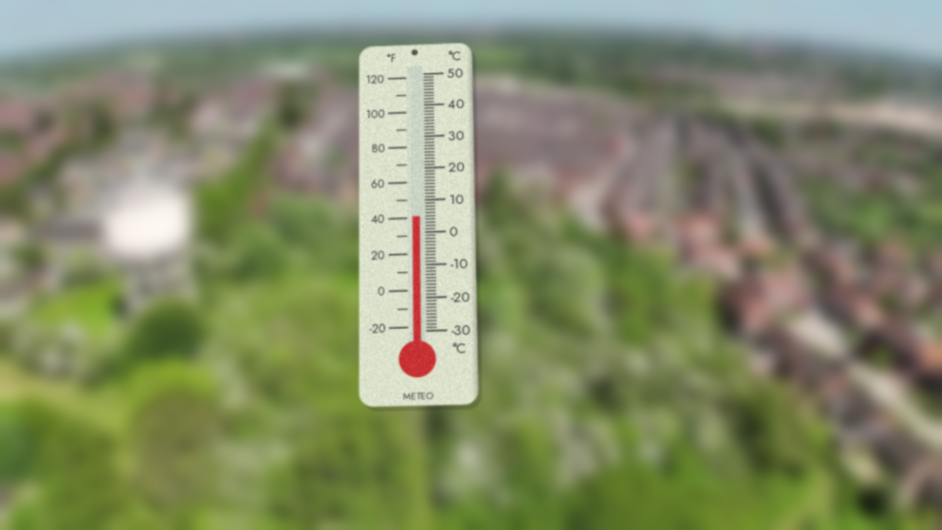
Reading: {"value": 5, "unit": "°C"}
